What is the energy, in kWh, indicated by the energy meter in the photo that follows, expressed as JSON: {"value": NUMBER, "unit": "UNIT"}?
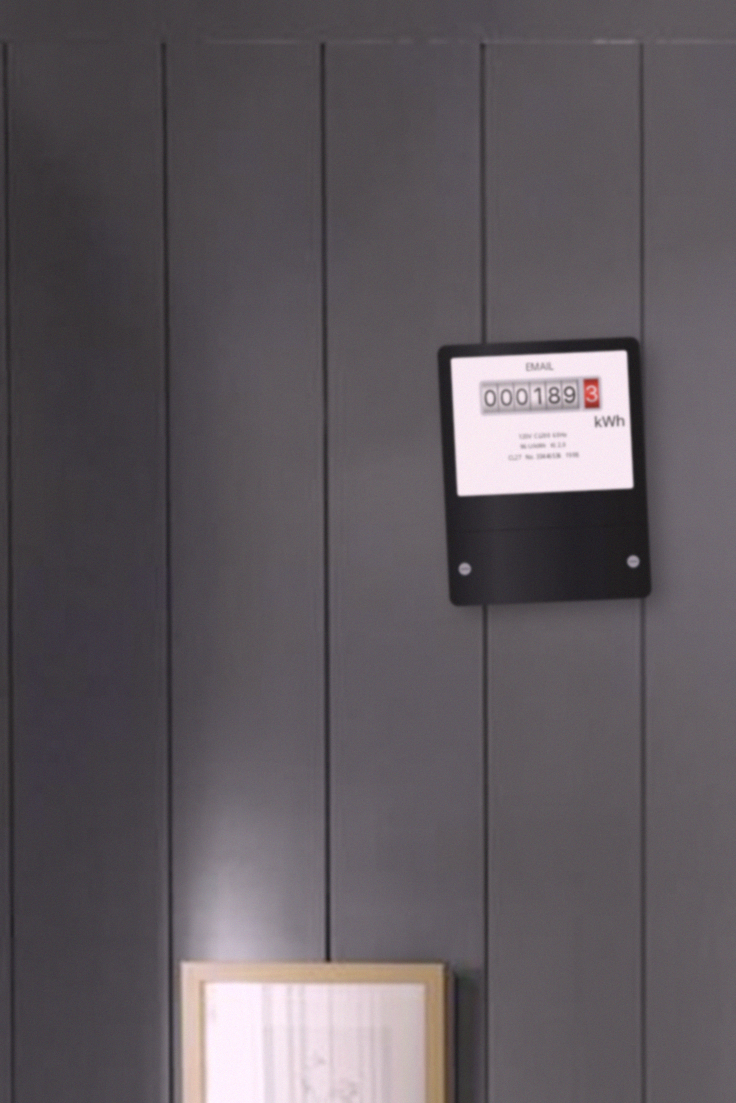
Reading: {"value": 189.3, "unit": "kWh"}
